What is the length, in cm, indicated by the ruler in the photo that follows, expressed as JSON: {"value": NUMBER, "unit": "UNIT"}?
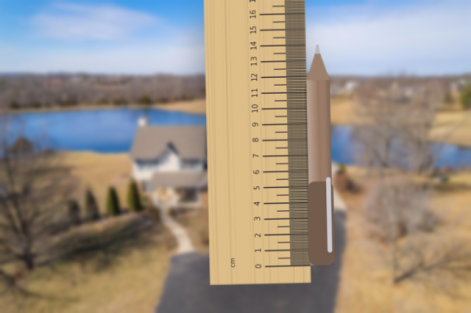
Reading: {"value": 14, "unit": "cm"}
